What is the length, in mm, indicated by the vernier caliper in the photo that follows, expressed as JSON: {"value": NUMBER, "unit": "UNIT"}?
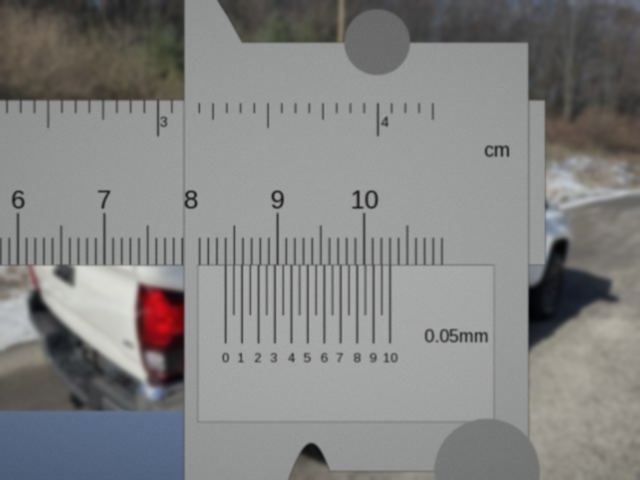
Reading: {"value": 84.0, "unit": "mm"}
